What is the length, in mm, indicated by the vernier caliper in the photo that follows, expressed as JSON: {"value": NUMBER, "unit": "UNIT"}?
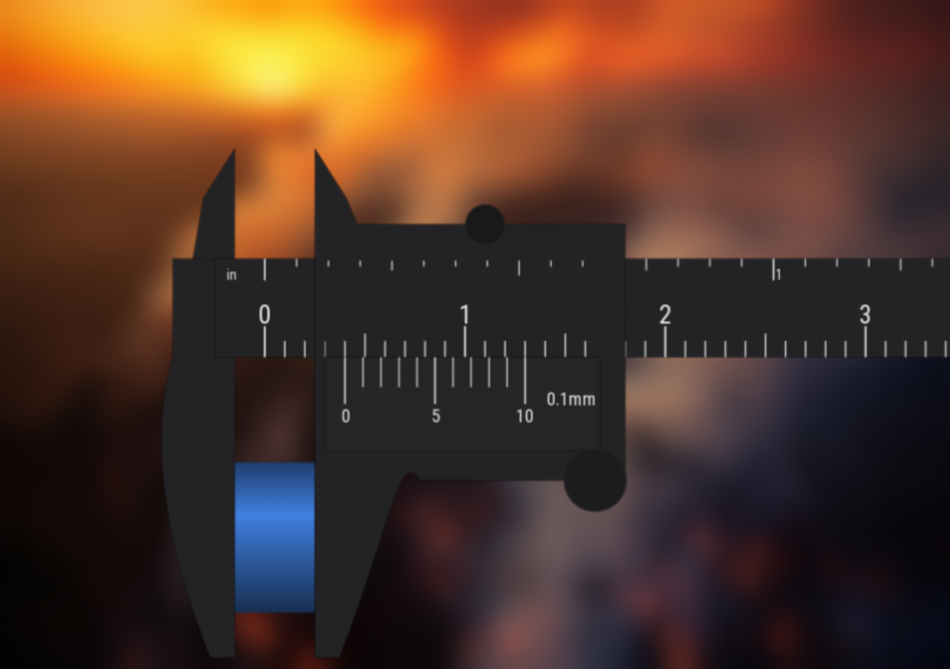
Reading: {"value": 4.0, "unit": "mm"}
